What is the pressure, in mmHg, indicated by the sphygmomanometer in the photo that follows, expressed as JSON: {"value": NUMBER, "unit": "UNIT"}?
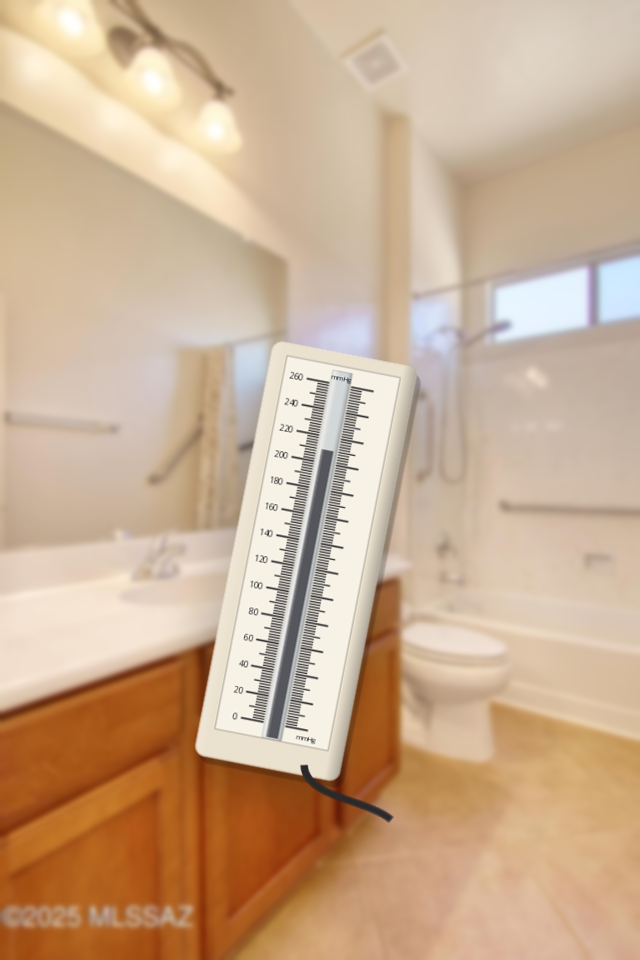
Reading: {"value": 210, "unit": "mmHg"}
